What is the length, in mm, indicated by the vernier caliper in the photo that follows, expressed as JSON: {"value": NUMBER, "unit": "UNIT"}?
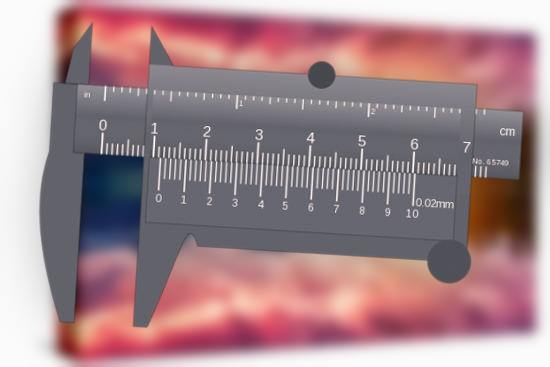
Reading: {"value": 11.4, "unit": "mm"}
